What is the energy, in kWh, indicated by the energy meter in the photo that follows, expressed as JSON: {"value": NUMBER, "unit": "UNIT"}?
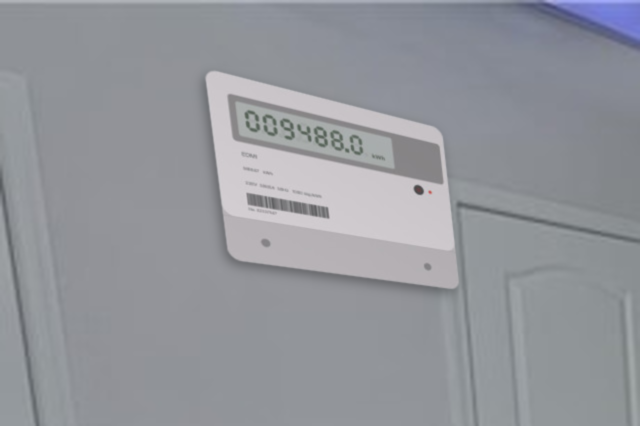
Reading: {"value": 9488.0, "unit": "kWh"}
